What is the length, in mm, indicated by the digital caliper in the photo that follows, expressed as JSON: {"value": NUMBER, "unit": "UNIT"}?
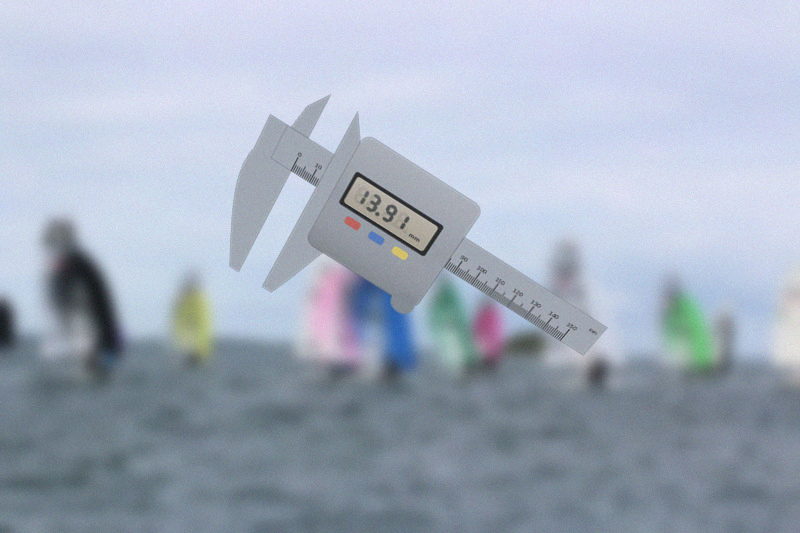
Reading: {"value": 13.91, "unit": "mm"}
